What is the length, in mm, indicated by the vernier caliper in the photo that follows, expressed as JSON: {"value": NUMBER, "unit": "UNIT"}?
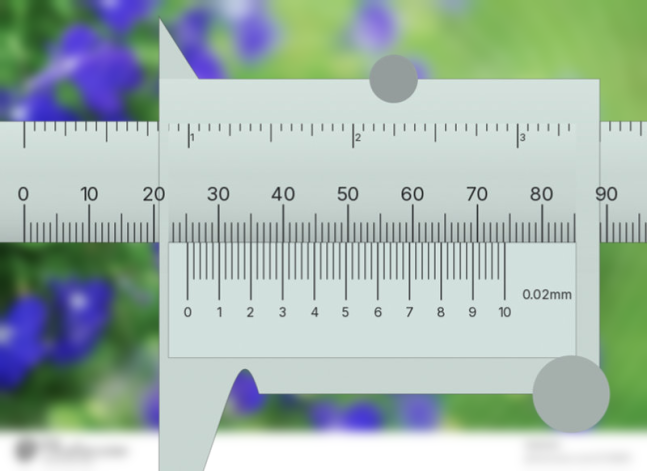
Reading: {"value": 25.2, "unit": "mm"}
